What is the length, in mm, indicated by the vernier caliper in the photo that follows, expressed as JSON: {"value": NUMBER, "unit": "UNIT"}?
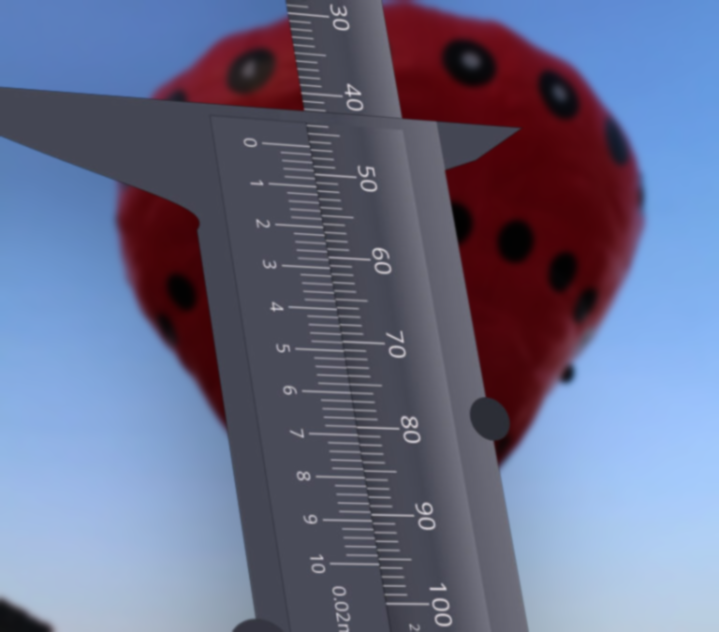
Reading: {"value": 46.6, "unit": "mm"}
